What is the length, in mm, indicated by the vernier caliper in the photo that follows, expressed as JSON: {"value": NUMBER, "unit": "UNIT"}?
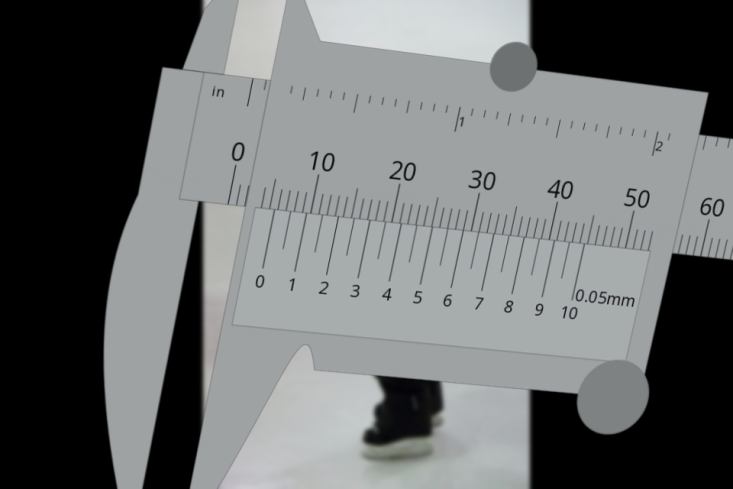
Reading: {"value": 5.6, "unit": "mm"}
